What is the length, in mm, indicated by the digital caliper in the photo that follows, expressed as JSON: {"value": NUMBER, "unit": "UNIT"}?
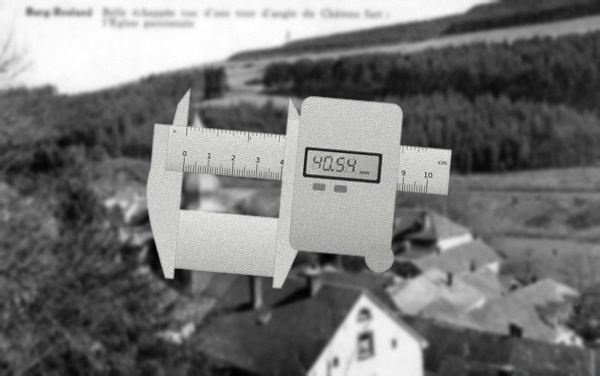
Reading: {"value": 40.54, "unit": "mm"}
